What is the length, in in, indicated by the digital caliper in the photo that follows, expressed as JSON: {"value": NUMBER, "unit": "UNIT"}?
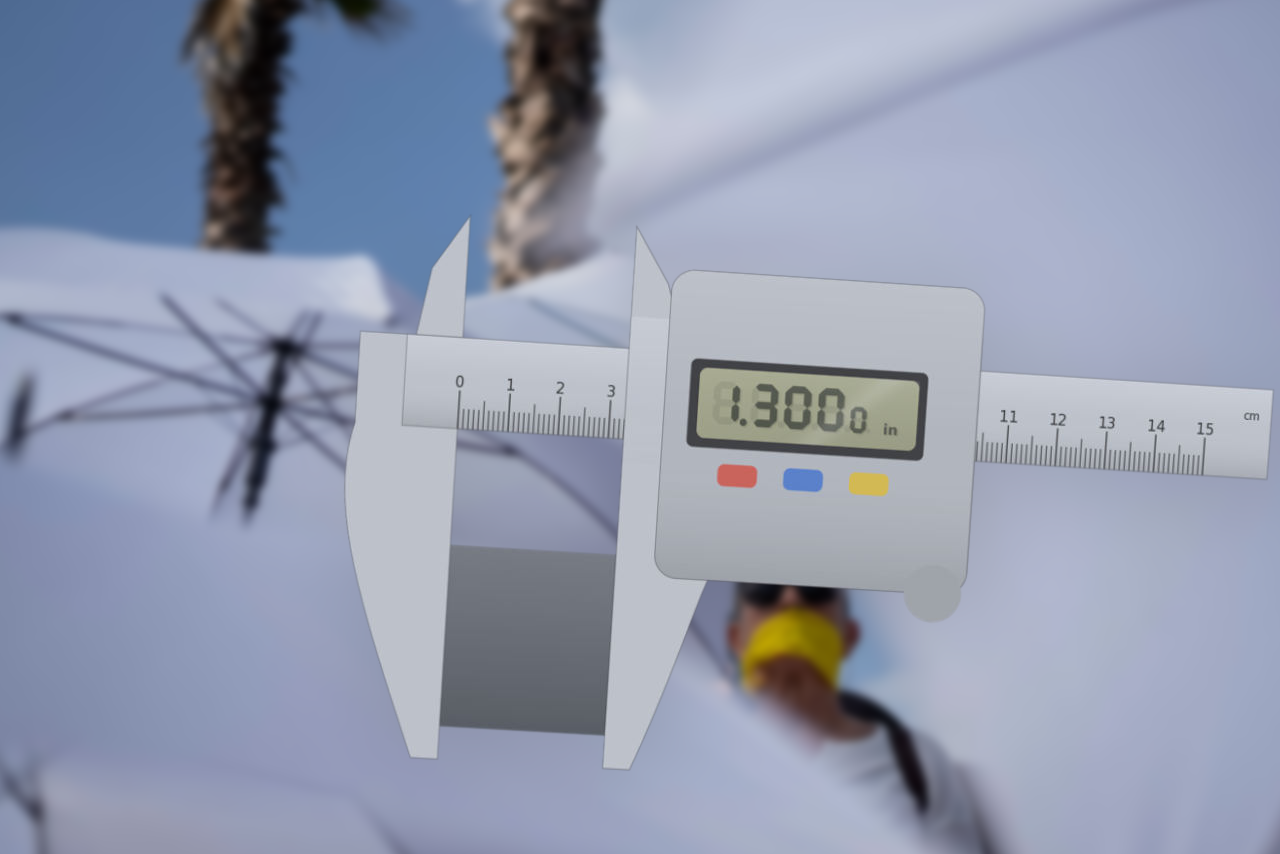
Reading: {"value": 1.3000, "unit": "in"}
